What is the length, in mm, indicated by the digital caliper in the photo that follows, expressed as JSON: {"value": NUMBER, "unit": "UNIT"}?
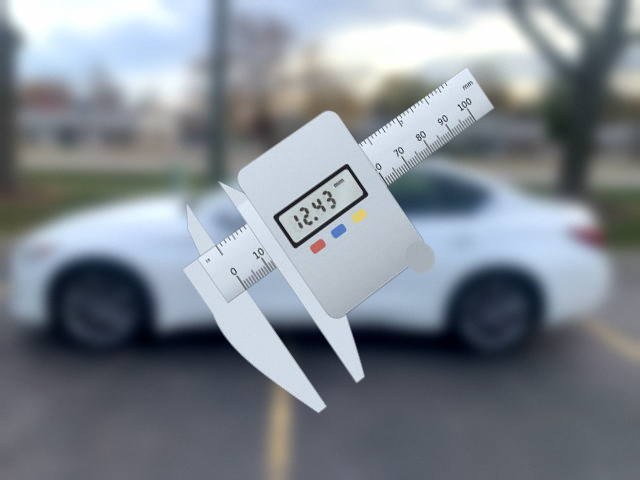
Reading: {"value": 12.43, "unit": "mm"}
